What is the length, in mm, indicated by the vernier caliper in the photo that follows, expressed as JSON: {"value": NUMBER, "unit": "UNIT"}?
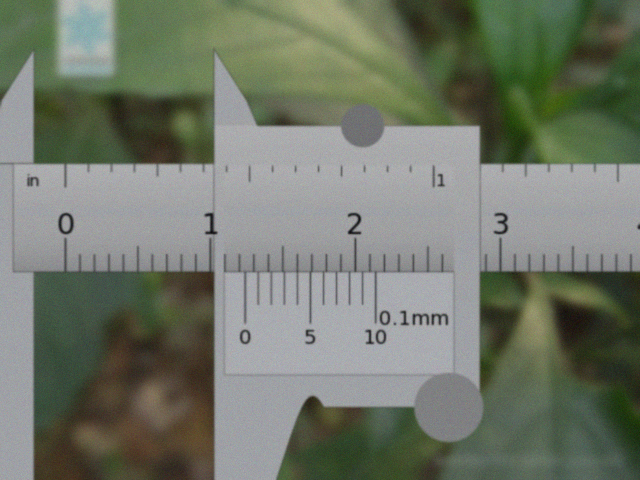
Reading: {"value": 12.4, "unit": "mm"}
